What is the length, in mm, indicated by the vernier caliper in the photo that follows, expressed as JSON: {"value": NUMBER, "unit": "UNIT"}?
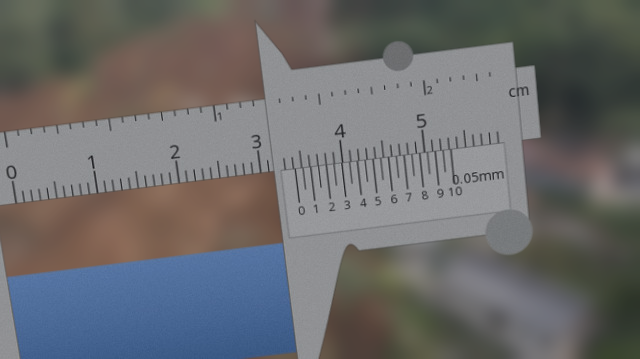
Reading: {"value": 34.2, "unit": "mm"}
